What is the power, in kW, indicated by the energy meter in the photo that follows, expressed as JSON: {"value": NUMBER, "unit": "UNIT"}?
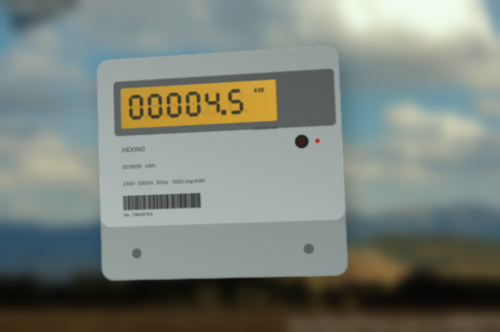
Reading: {"value": 4.5, "unit": "kW"}
